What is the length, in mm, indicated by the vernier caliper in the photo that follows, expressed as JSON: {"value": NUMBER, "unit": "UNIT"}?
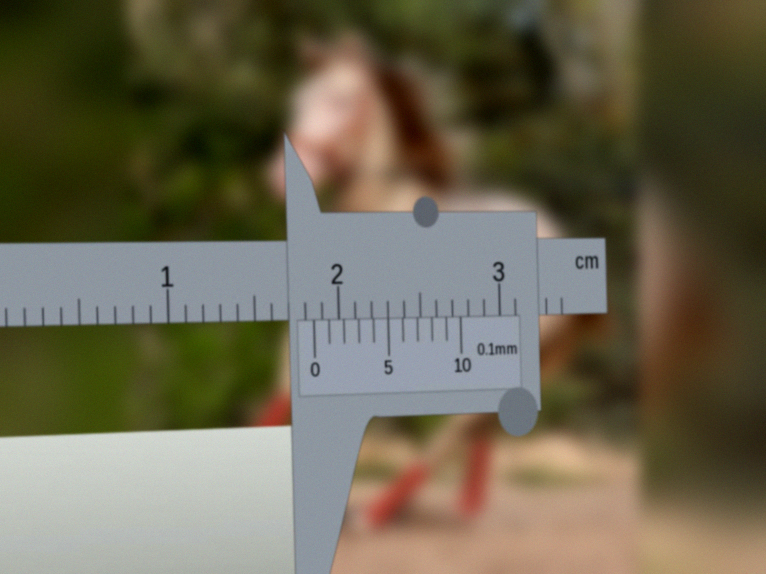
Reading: {"value": 18.5, "unit": "mm"}
